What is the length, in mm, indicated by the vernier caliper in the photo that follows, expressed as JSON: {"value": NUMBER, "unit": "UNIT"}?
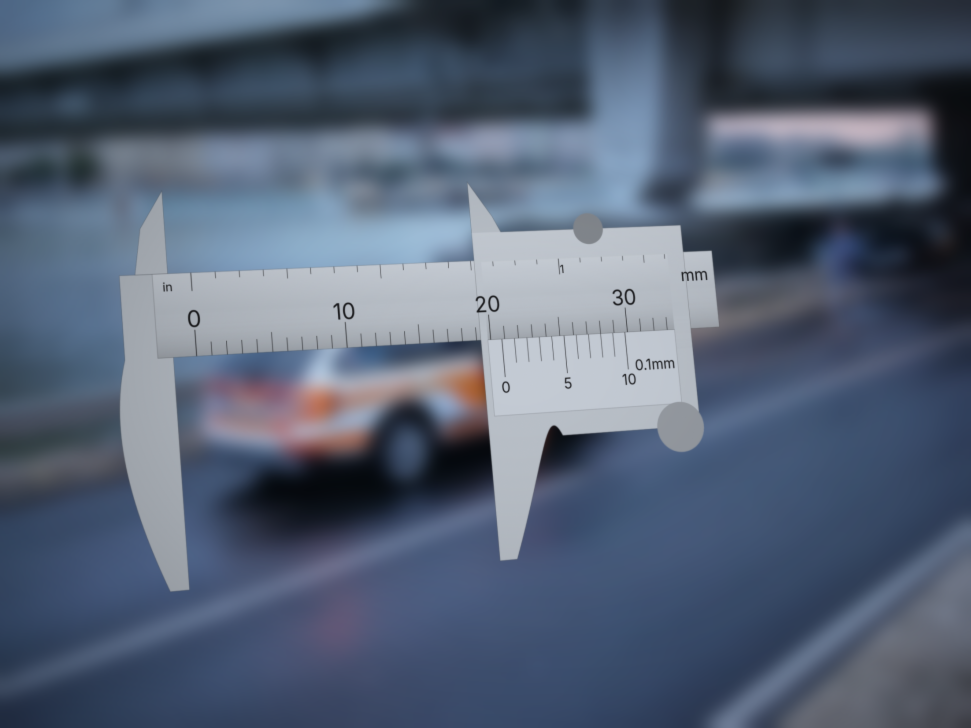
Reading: {"value": 20.8, "unit": "mm"}
